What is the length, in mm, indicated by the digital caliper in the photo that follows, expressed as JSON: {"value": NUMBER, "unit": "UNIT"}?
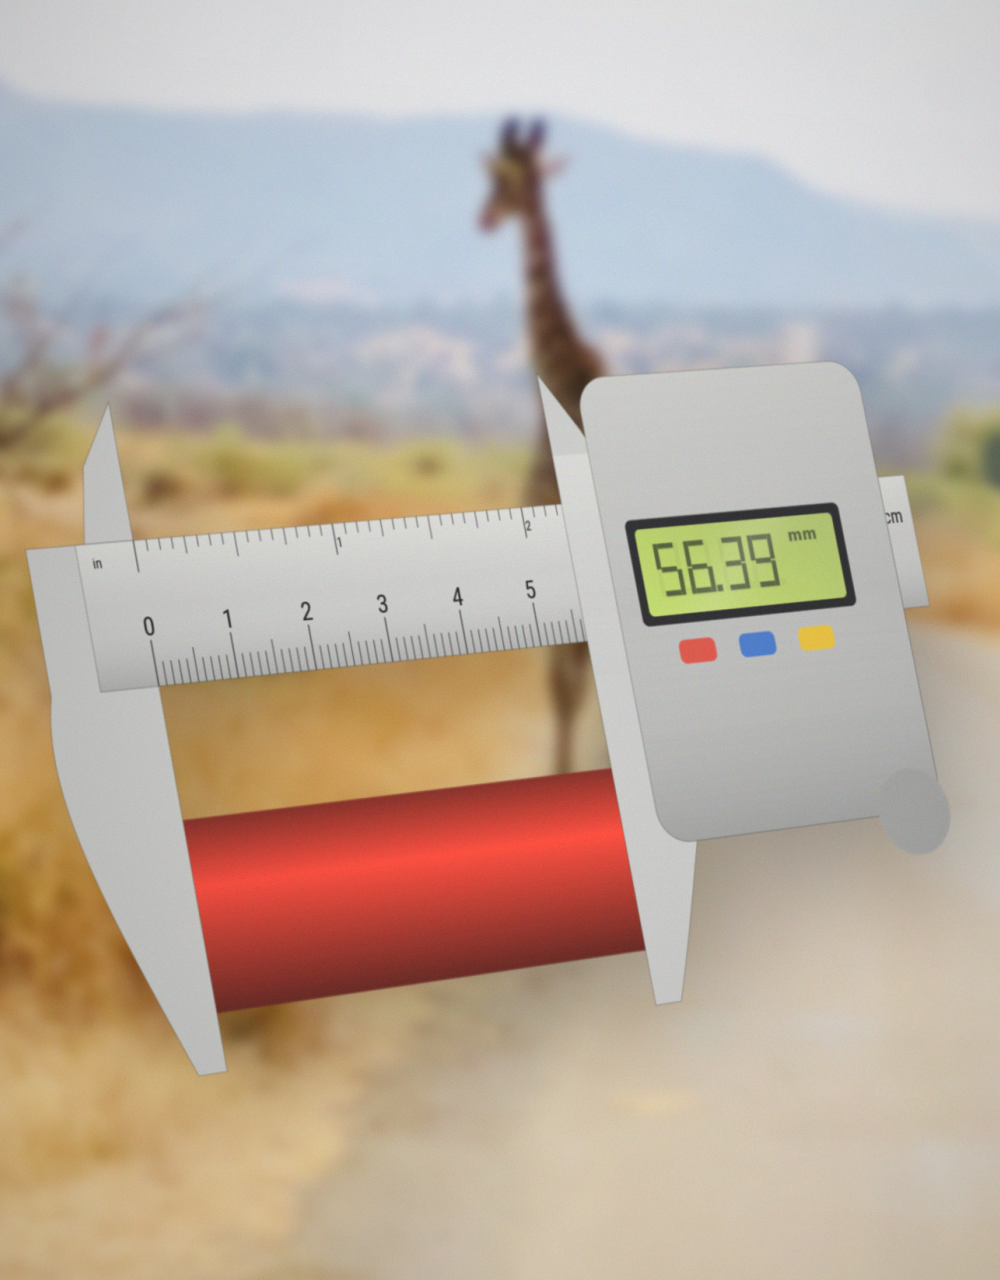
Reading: {"value": 56.39, "unit": "mm"}
